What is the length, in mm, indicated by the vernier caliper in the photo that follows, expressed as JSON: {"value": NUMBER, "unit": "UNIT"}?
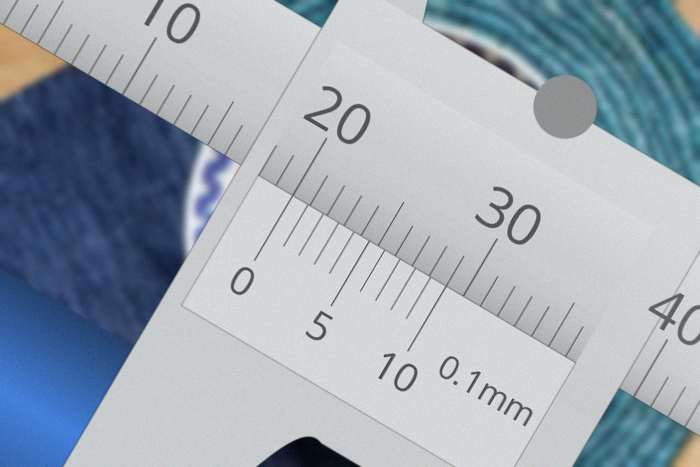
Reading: {"value": 20.0, "unit": "mm"}
